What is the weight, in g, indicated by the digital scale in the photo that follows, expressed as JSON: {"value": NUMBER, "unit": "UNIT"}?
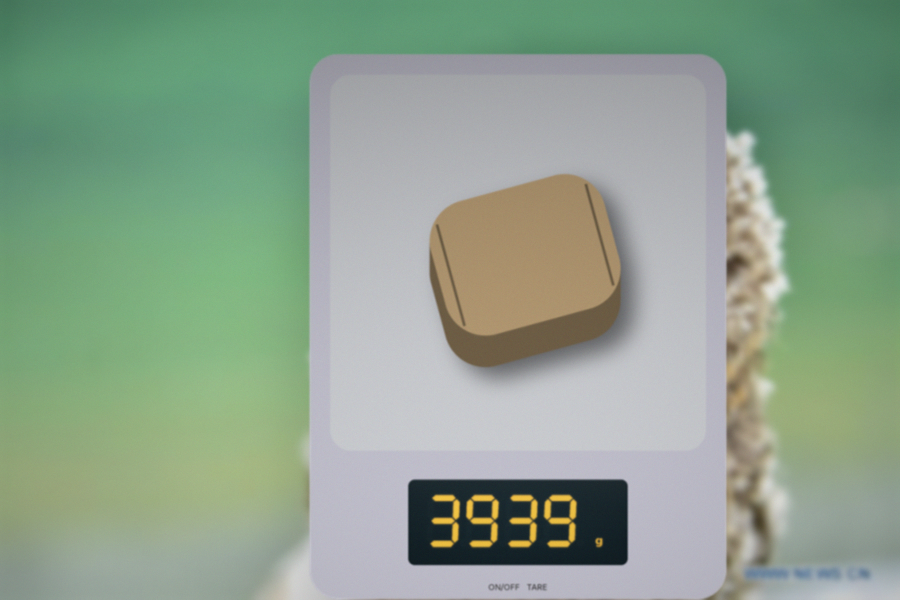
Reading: {"value": 3939, "unit": "g"}
